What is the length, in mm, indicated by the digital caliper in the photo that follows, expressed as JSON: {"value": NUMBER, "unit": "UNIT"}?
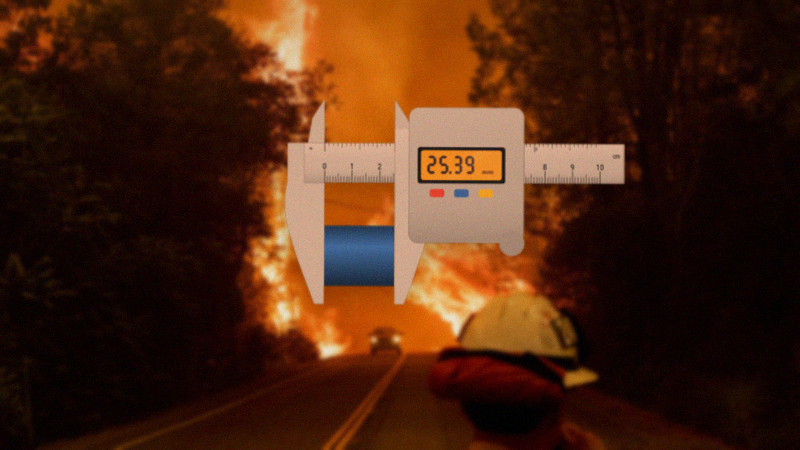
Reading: {"value": 25.39, "unit": "mm"}
